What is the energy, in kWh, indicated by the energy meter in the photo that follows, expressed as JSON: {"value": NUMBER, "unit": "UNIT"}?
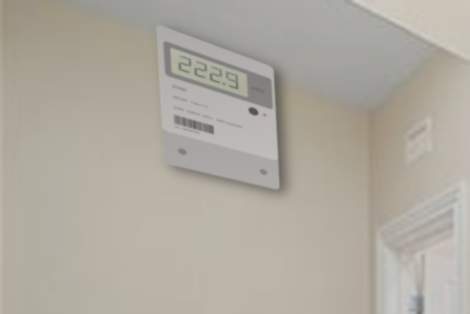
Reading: {"value": 222.9, "unit": "kWh"}
